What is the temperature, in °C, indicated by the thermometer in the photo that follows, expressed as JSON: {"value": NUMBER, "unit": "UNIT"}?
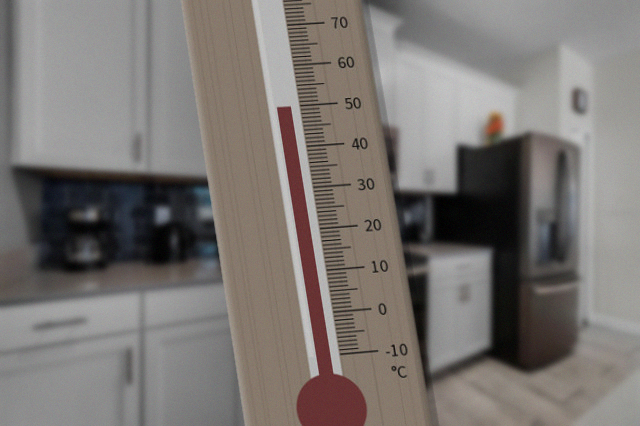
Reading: {"value": 50, "unit": "°C"}
